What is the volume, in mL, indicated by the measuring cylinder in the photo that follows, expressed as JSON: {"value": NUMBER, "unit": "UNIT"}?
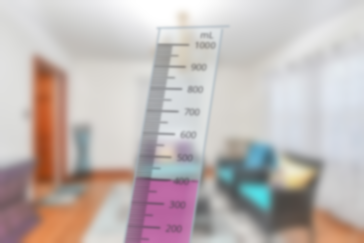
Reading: {"value": 400, "unit": "mL"}
